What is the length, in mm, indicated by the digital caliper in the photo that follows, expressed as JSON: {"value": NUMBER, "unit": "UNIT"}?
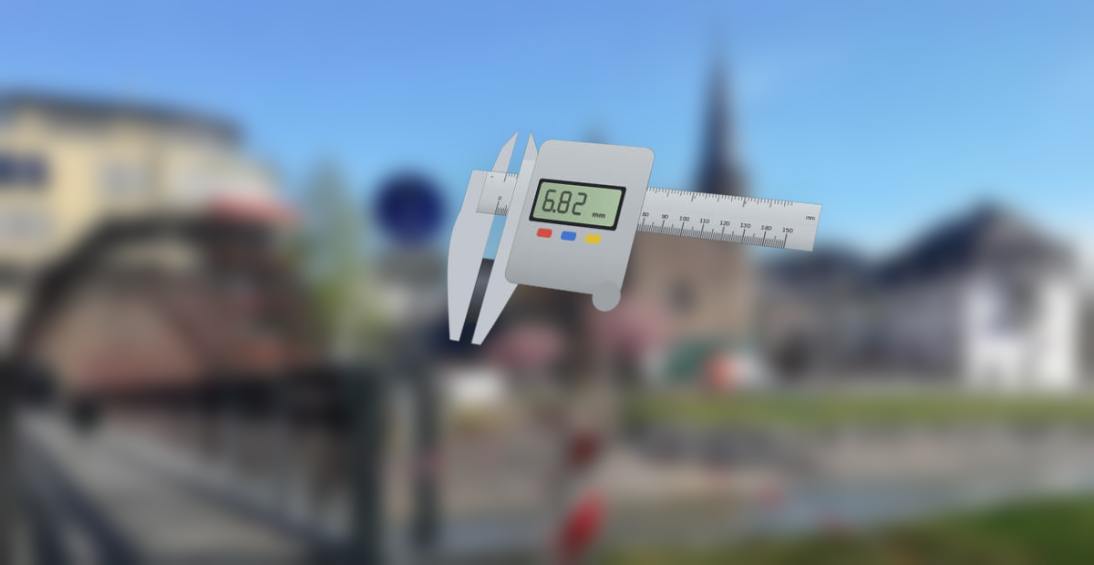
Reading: {"value": 6.82, "unit": "mm"}
